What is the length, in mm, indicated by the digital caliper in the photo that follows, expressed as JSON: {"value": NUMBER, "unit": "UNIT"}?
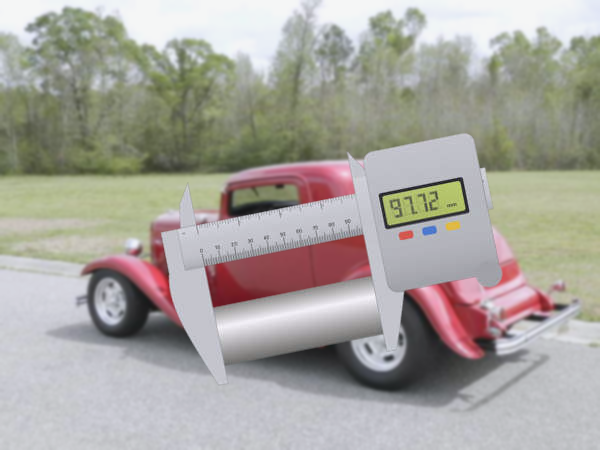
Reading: {"value": 97.72, "unit": "mm"}
